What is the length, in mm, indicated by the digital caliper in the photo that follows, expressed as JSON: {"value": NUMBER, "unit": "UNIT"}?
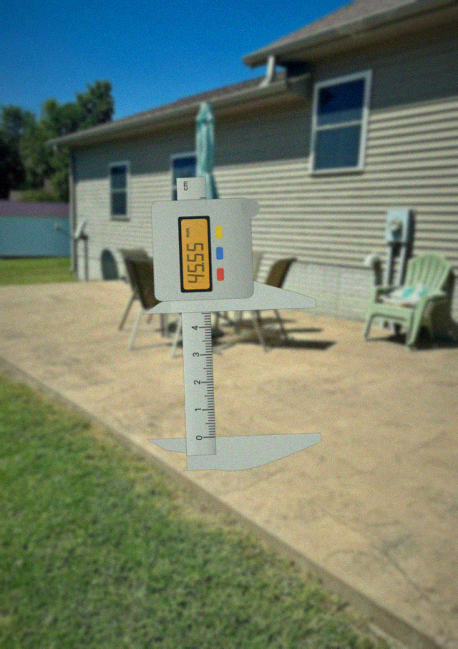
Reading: {"value": 45.55, "unit": "mm"}
